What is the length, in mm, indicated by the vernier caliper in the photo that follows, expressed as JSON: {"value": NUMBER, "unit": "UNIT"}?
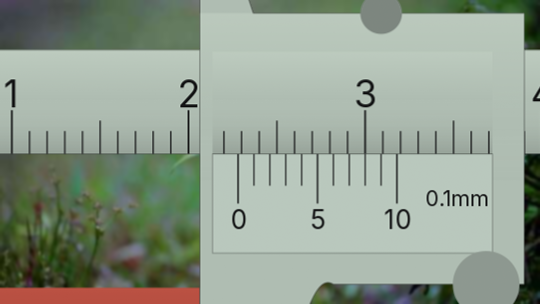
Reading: {"value": 22.8, "unit": "mm"}
